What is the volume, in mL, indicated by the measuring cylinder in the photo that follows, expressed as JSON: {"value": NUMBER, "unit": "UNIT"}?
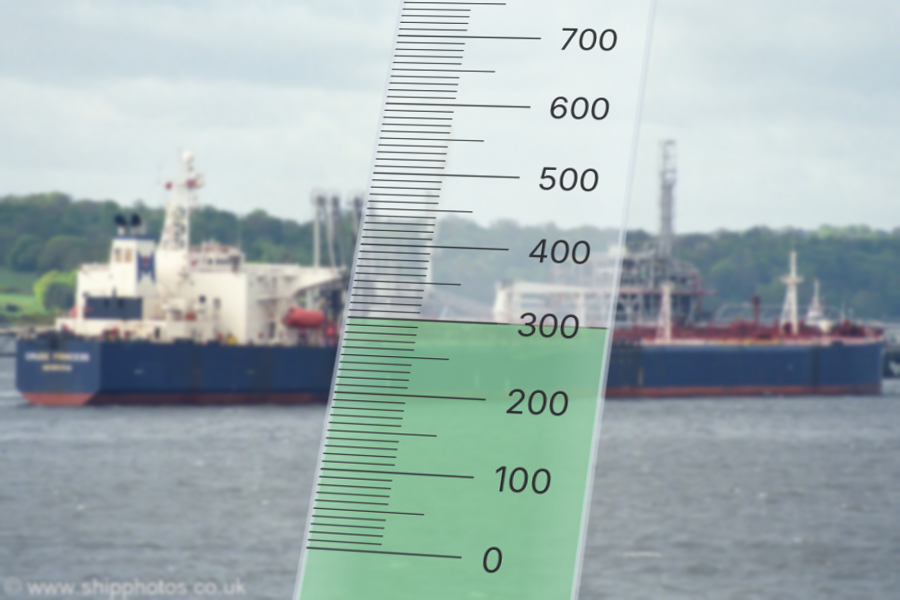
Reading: {"value": 300, "unit": "mL"}
